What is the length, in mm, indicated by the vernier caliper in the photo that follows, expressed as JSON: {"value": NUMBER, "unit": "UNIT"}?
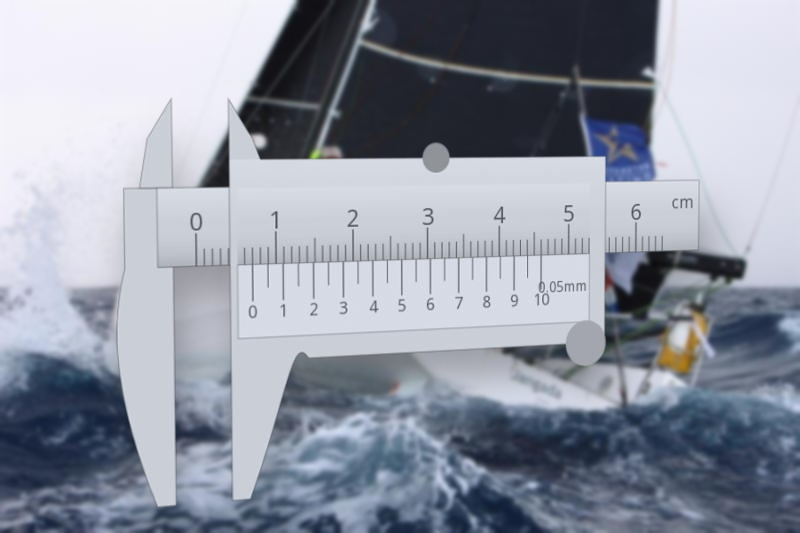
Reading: {"value": 7.0, "unit": "mm"}
